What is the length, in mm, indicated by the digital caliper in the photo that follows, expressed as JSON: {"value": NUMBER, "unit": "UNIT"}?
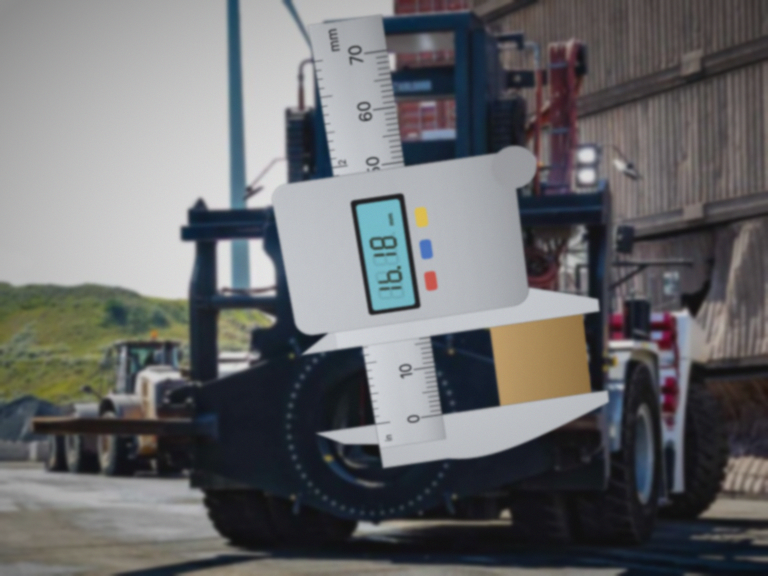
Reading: {"value": 16.18, "unit": "mm"}
